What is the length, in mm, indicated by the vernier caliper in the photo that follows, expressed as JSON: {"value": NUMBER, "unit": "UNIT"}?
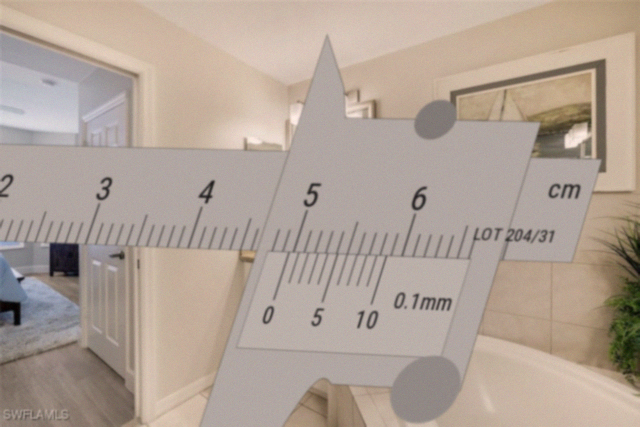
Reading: {"value": 49.6, "unit": "mm"}
